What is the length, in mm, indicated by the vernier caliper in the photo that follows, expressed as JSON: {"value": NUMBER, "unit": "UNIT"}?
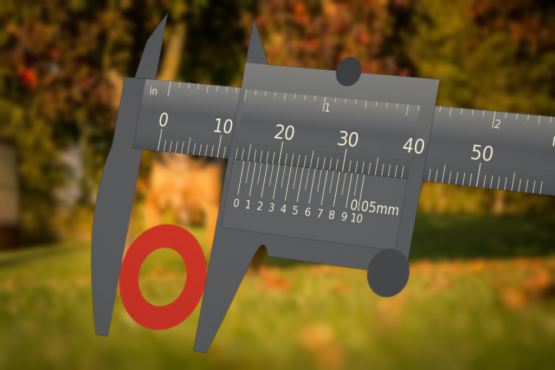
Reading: {"value": 14.4, "unit": "mm"}
